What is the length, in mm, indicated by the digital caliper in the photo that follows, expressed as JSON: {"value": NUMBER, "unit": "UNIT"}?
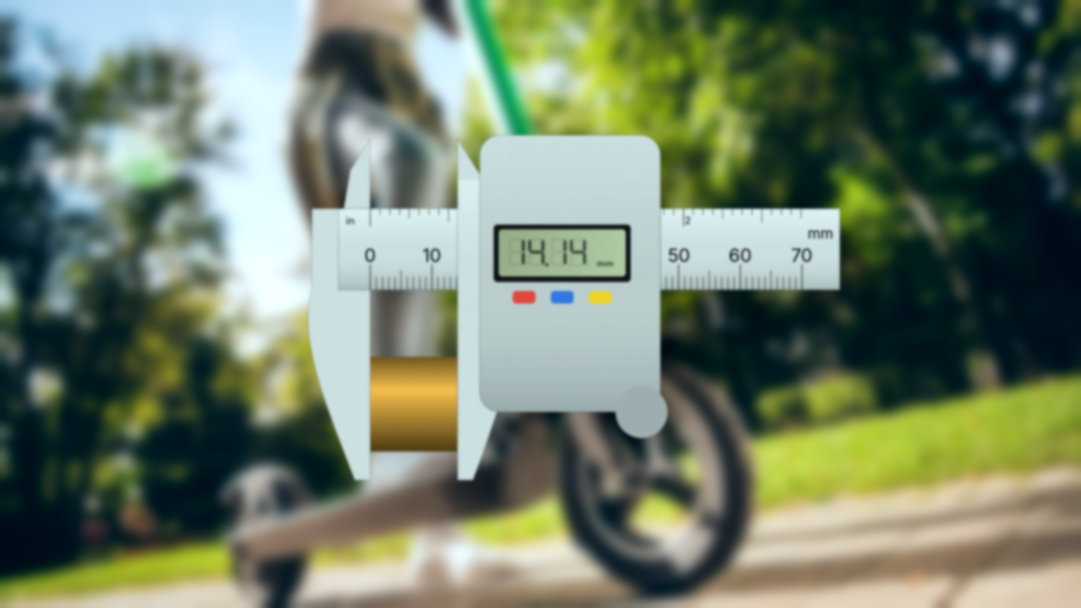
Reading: {"value": 14.14, "unit": "mm"}
